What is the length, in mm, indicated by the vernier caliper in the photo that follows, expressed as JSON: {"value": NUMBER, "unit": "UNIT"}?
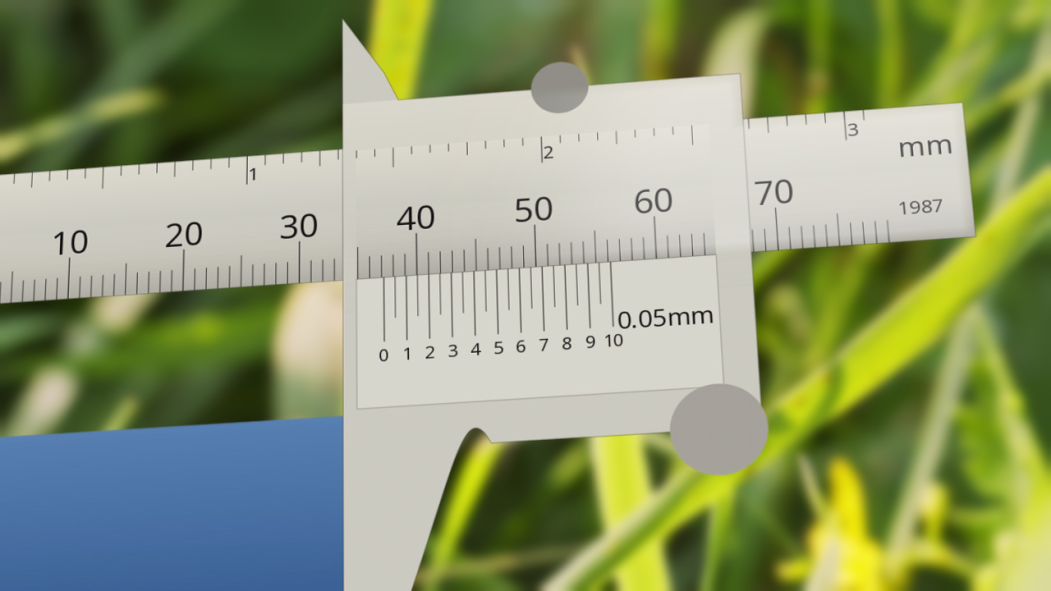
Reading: {"value": 37.2, "unit": "mm"}
